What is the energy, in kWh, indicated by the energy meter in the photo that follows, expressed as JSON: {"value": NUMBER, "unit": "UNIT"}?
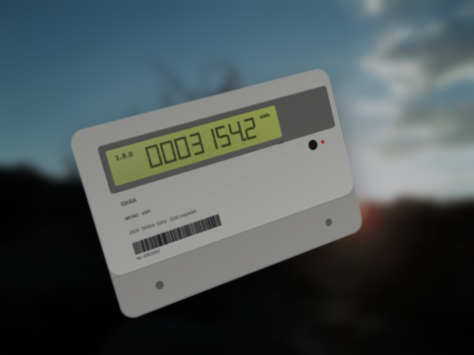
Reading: {"value": 3154.2, "unit": "kWh"}
